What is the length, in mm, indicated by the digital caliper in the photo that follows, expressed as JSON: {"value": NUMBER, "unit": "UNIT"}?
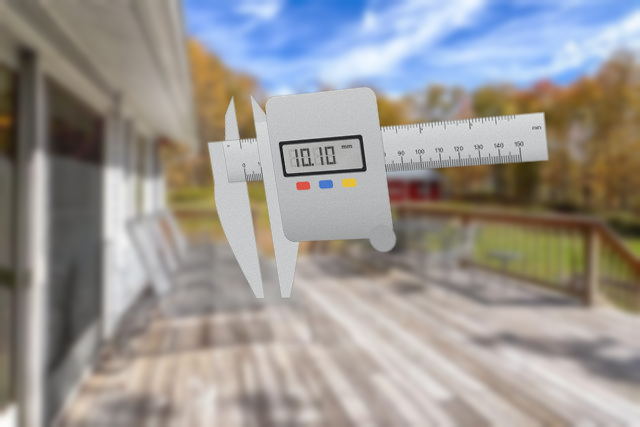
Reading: {"value": 10.10, "unit": "mm"}
